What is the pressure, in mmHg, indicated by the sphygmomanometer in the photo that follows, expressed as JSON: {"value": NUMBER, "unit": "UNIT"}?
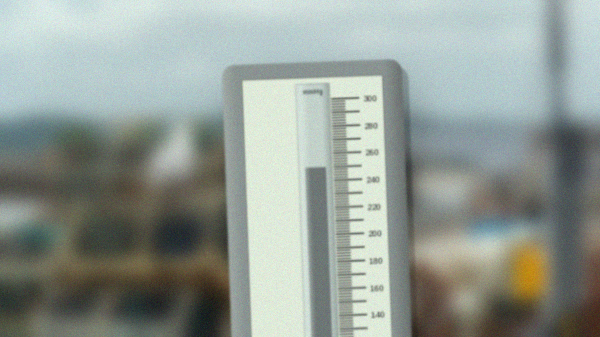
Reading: {"value": 250, "unit": "mmHg"}
